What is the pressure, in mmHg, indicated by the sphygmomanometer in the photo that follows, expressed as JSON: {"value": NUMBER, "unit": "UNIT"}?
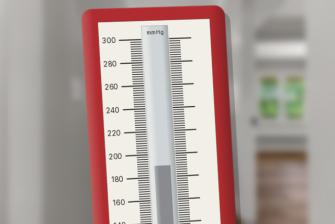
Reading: {"value": 190, "unit": "mmHg"}
